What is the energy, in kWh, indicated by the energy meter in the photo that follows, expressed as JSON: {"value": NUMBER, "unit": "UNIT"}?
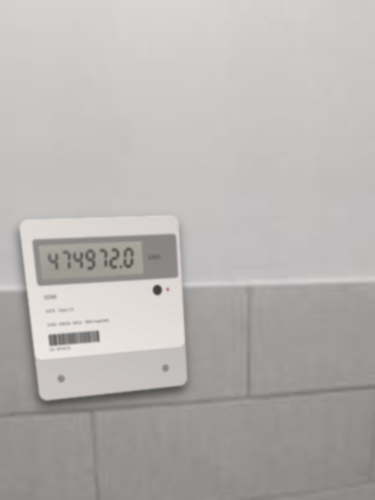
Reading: {"value": 474972.0, "unit": "kWh"}
